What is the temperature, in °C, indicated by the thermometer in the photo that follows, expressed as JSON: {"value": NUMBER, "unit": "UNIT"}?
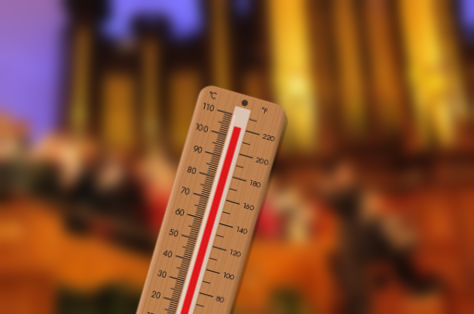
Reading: {"value": 105, "unit": "°C"}
